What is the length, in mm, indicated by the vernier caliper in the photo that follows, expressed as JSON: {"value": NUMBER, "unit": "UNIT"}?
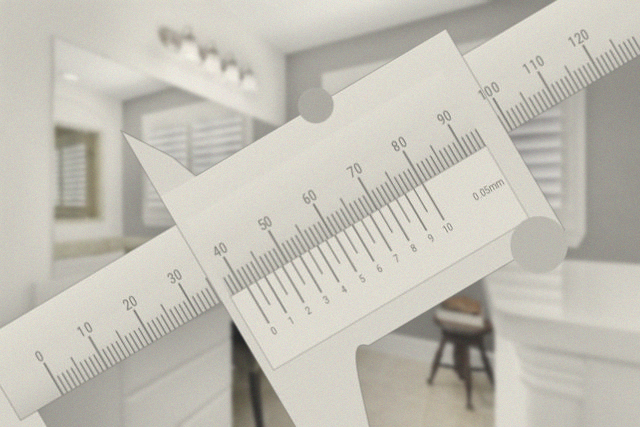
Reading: {"value": 41.0, "unit": "mm"}
